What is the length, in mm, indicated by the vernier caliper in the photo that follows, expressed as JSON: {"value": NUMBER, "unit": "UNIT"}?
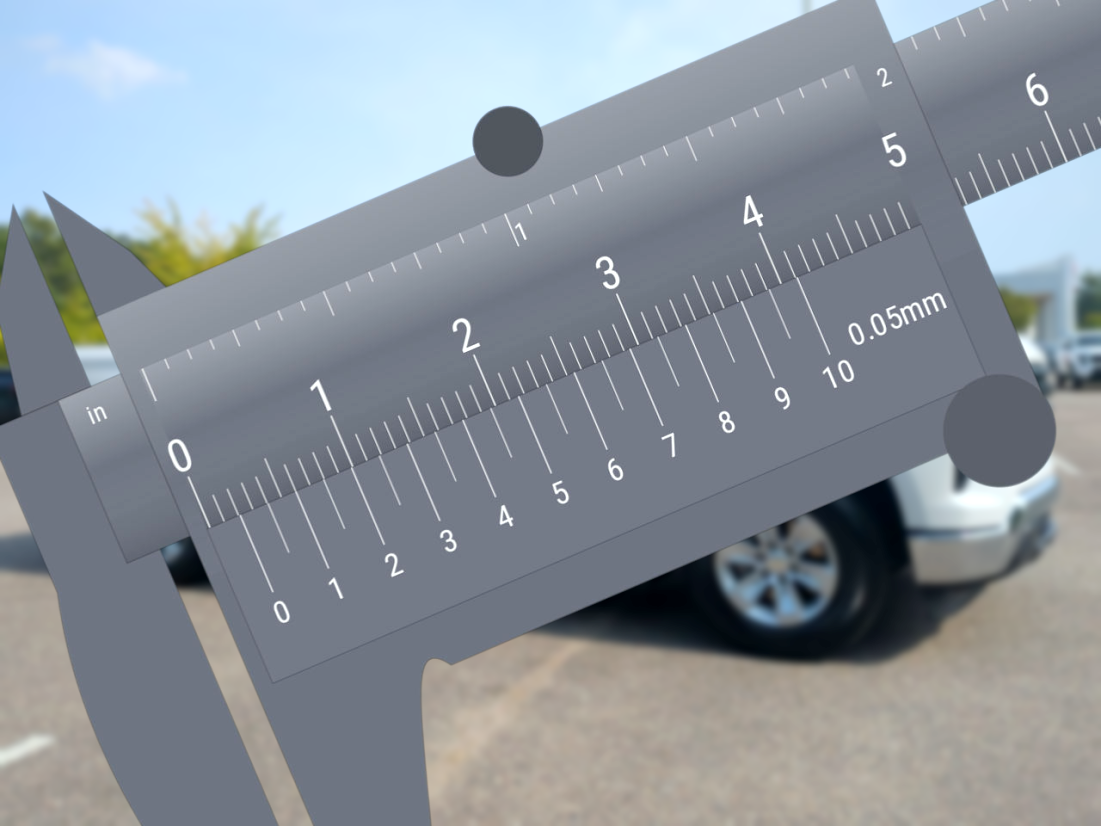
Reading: {"value": 2.1, "unit": "mm"}
